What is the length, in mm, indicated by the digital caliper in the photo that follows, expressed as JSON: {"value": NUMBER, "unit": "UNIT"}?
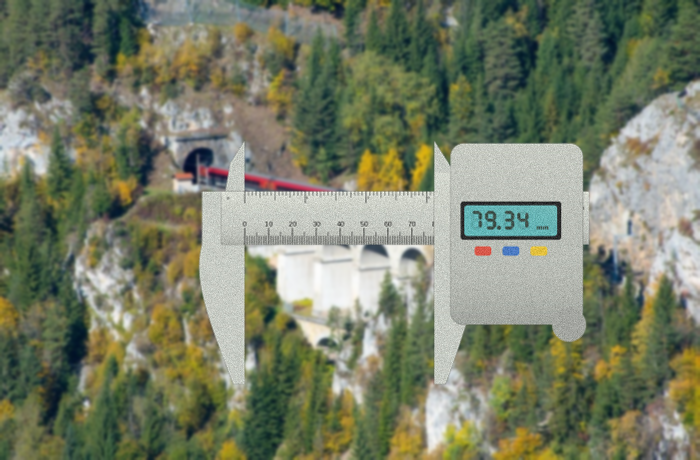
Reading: {"value": 79.34, "unit": "mm"}
